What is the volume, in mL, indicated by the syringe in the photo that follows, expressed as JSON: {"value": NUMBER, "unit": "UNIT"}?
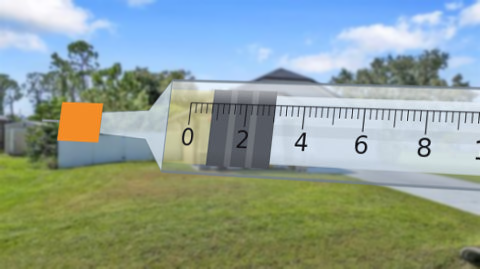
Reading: {"value": 0.8, "unit": "mL"}
